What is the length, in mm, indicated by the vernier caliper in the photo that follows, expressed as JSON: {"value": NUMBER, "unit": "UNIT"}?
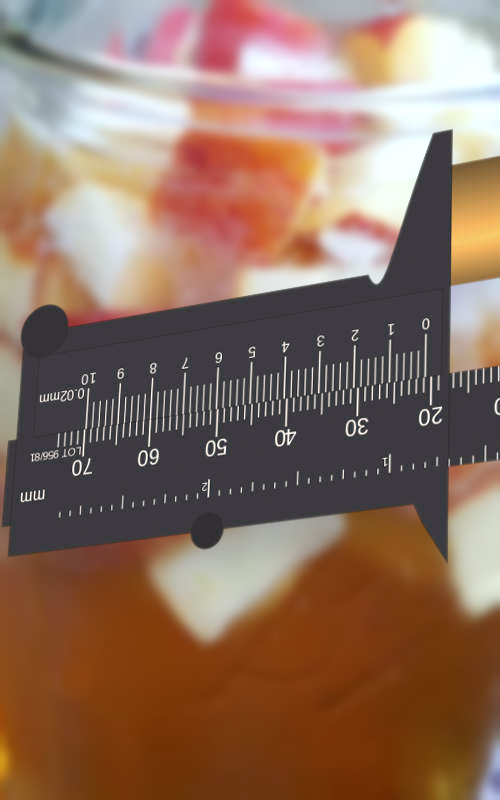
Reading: {"value": 20.8, "unit": "mm"}
